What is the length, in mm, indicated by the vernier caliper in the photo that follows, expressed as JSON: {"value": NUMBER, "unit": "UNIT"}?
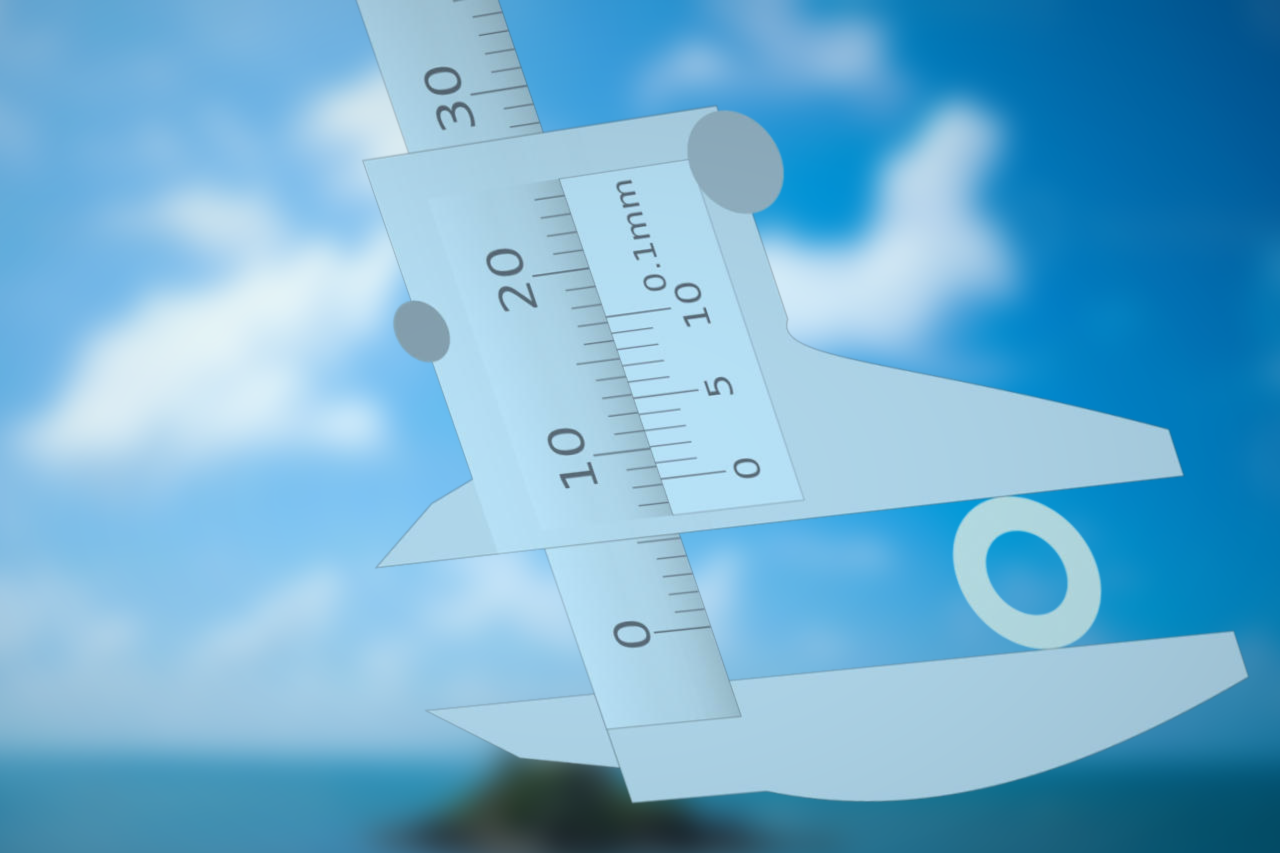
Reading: {"value": 8.3, "unit": "mm"}
